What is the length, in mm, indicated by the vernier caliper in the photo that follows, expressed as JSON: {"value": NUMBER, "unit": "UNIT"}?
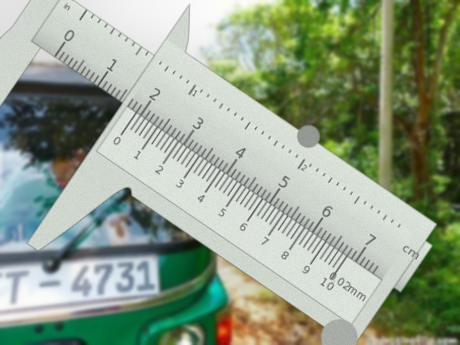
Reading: {"value": 19.0, "unit": "mm"}
